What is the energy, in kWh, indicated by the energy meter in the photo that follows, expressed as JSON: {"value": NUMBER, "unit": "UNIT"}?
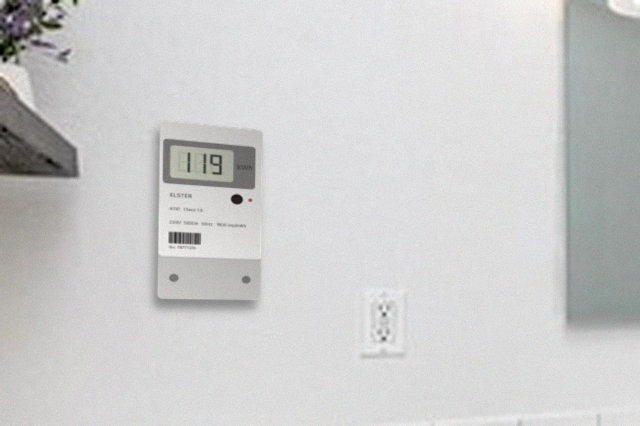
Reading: {"value": 119, "unit": "kWh"}
